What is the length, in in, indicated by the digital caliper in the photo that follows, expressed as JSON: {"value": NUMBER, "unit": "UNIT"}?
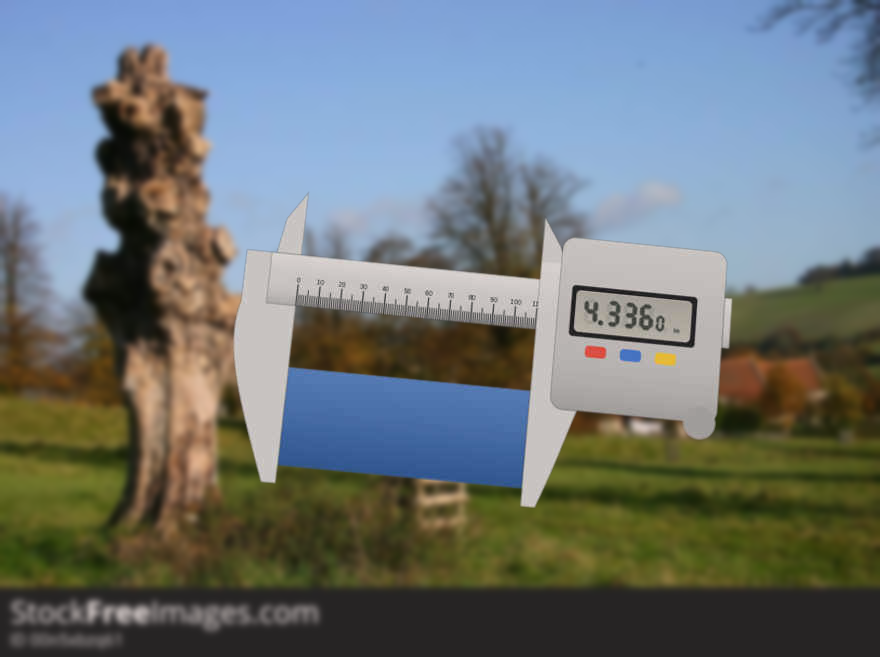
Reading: {"value": 4.3360, "unit": "in"}
